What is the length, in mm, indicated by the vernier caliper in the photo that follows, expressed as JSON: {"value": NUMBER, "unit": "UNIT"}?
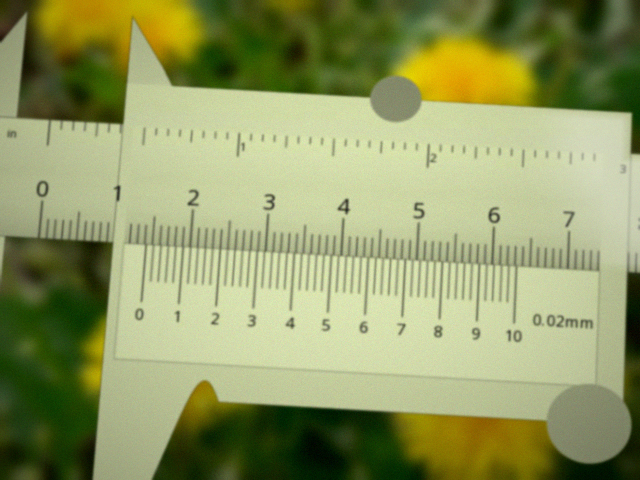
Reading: {"value": 14.2, "unit": "mm"}
